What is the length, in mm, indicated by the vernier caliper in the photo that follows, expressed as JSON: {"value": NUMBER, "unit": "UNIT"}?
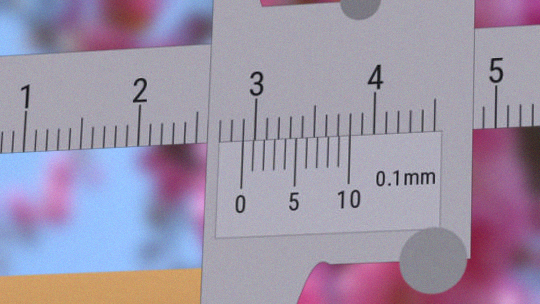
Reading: {"value": 29.0, "unit": "mm"}
